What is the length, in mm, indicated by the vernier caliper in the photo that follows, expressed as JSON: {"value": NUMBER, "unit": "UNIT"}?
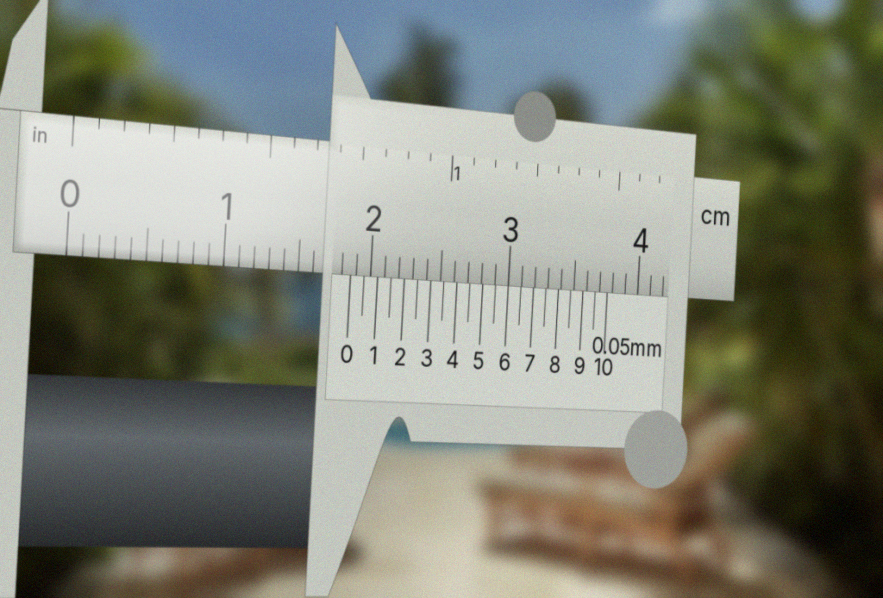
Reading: {"value": 18.6, "unit": "mm"}
